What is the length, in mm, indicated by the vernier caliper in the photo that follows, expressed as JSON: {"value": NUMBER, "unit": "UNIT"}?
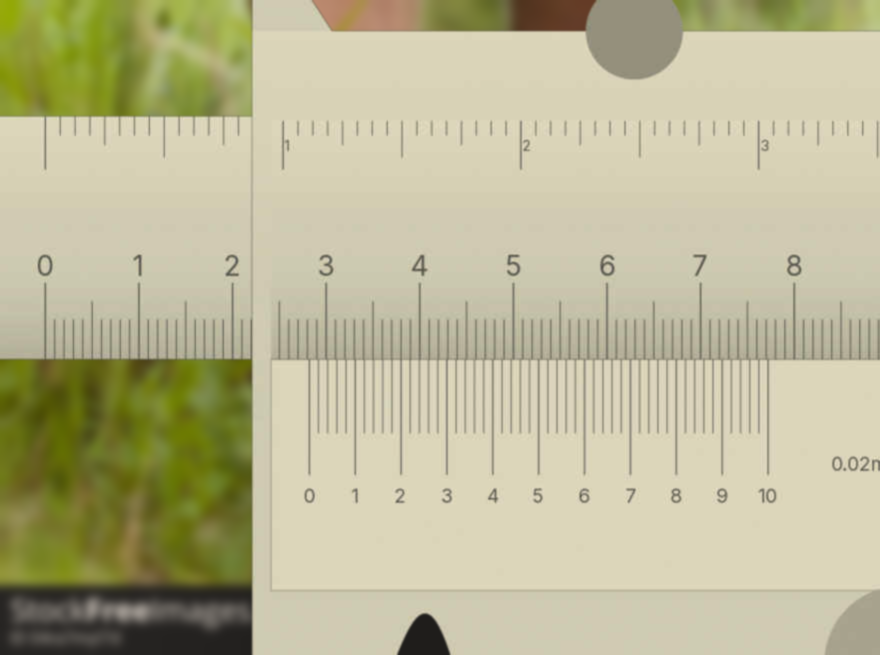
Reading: {"value": 28.2, "unit": "mm"}
